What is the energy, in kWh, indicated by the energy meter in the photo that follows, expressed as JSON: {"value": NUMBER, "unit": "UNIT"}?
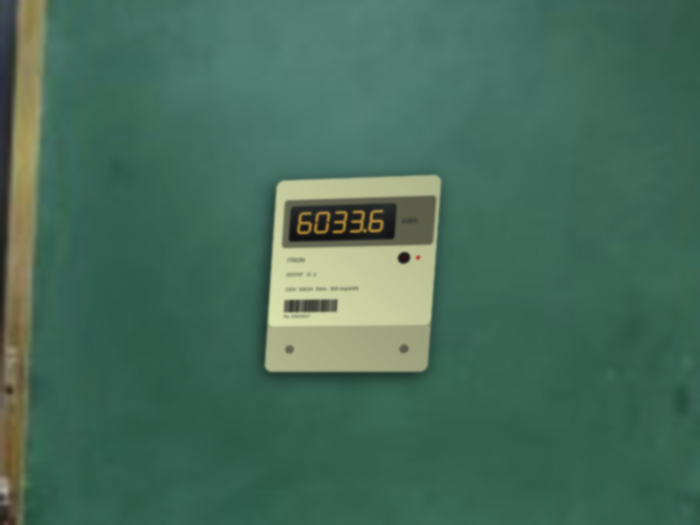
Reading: {"value": 6033.6, "unit": "kWh"}
